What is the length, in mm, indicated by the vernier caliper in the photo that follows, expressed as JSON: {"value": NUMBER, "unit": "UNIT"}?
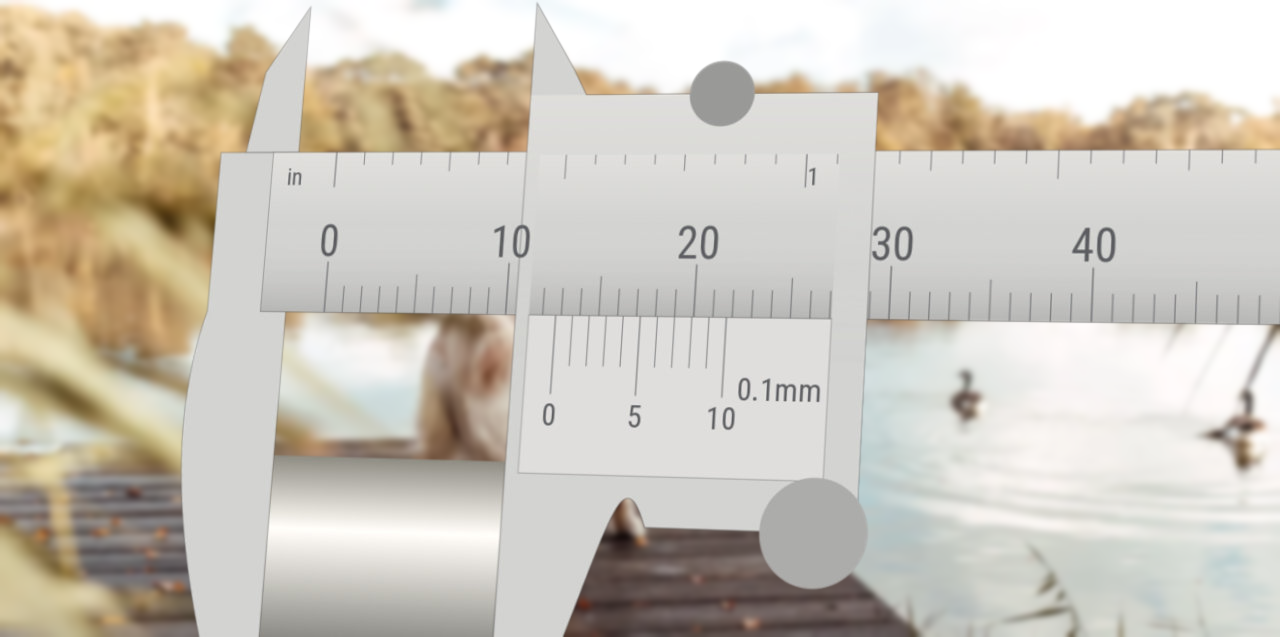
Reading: {"value": 12.7, "unit": "mm"}
